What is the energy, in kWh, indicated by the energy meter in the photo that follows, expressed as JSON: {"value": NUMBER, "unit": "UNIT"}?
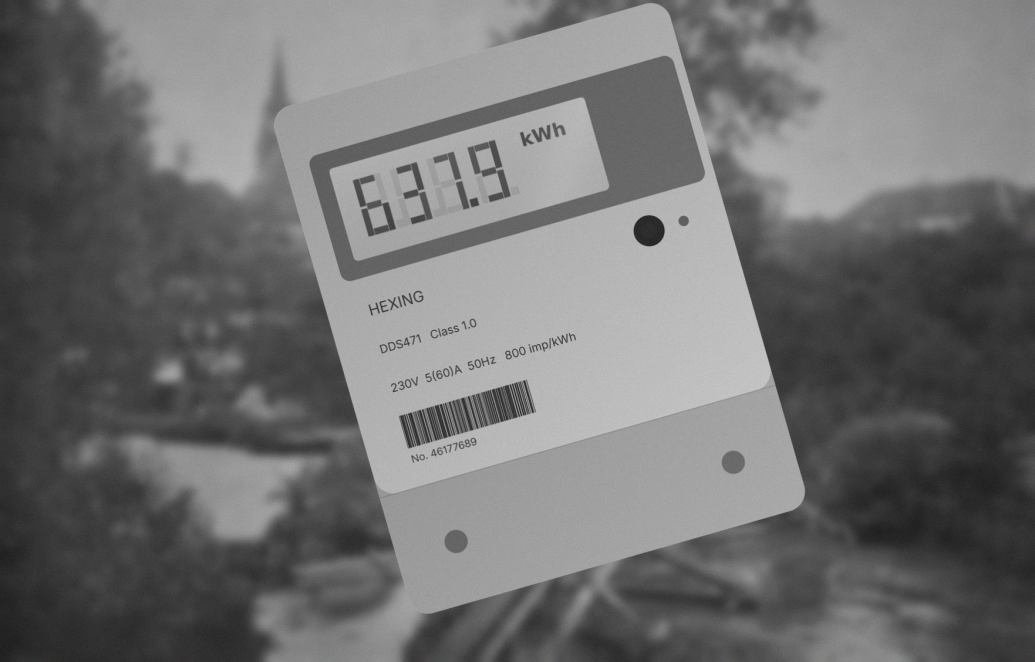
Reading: {"value": 637.9, "unit": "kWh"}
